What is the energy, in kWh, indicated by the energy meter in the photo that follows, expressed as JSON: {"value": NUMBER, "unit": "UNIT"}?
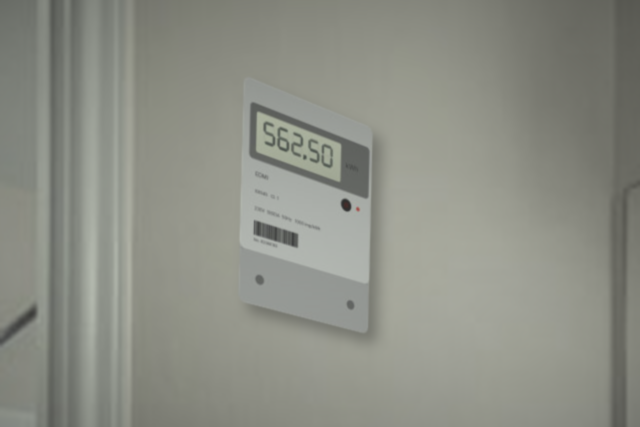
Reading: {"value": 562.50, "unit": "kWh"}
